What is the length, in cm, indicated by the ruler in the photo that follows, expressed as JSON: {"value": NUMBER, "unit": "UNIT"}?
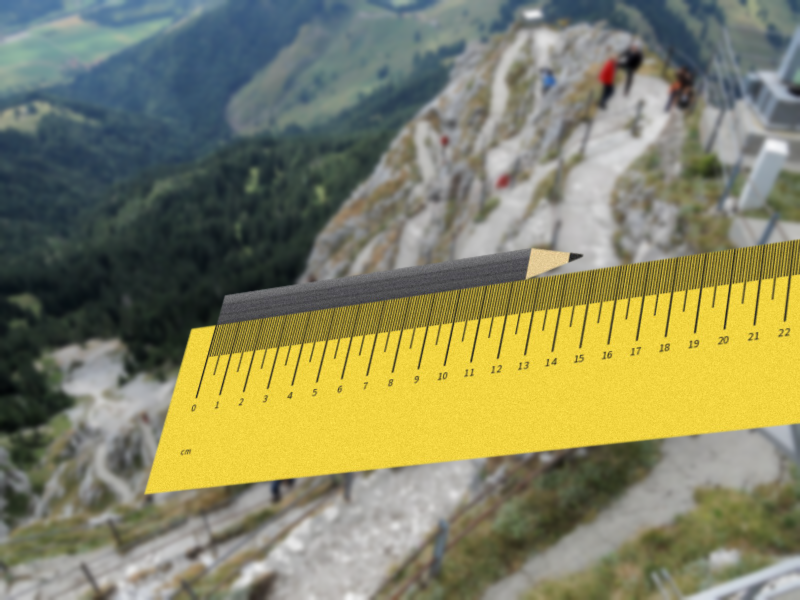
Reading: {"value": 14.5, "unit": "cm"}
